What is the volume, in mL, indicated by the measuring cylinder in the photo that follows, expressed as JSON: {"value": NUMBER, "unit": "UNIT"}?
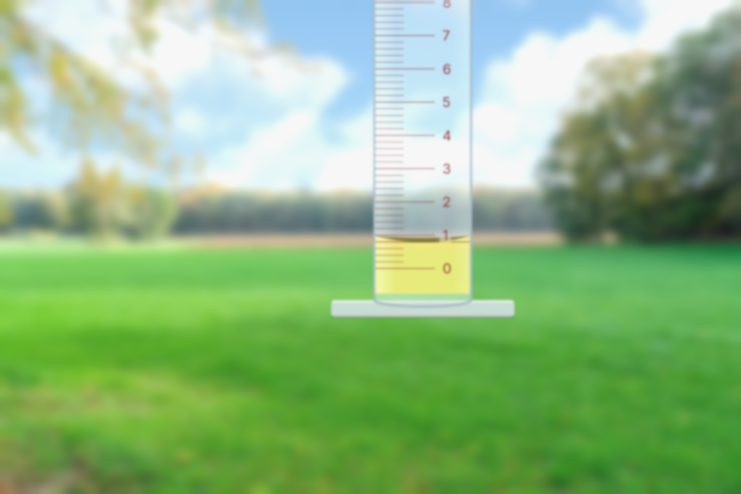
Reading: {"value": 0.8, "unit": "mL"}
